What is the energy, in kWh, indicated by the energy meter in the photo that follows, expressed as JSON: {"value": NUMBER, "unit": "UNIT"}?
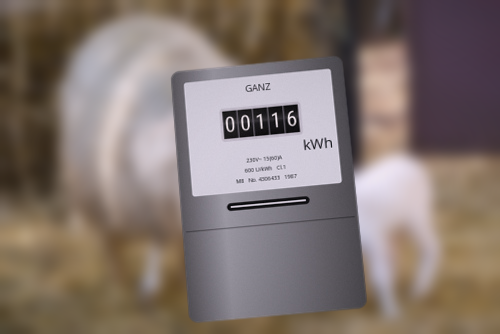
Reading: {"value": 116, "unit": "kWh"}
